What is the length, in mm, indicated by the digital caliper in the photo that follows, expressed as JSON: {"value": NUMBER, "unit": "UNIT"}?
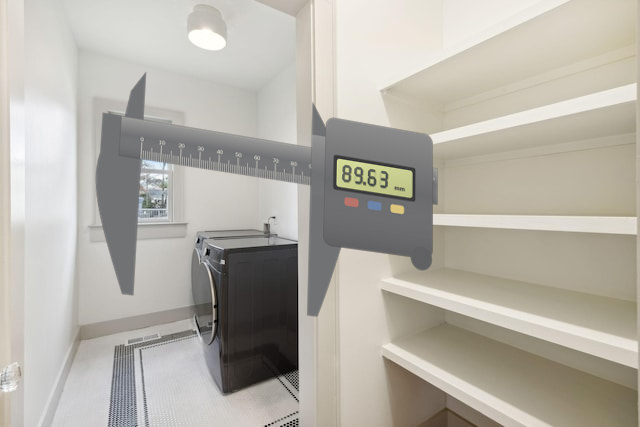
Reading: {"value": 89.63, "unit": "mm"}
